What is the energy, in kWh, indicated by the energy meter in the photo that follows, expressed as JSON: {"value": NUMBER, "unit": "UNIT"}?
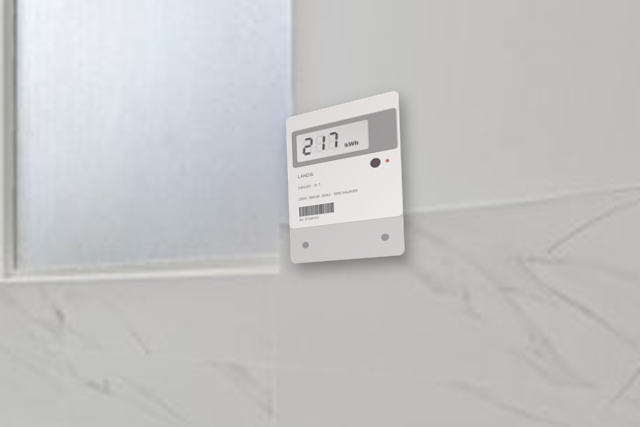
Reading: {"value": 217, "unit": "kWh"}
